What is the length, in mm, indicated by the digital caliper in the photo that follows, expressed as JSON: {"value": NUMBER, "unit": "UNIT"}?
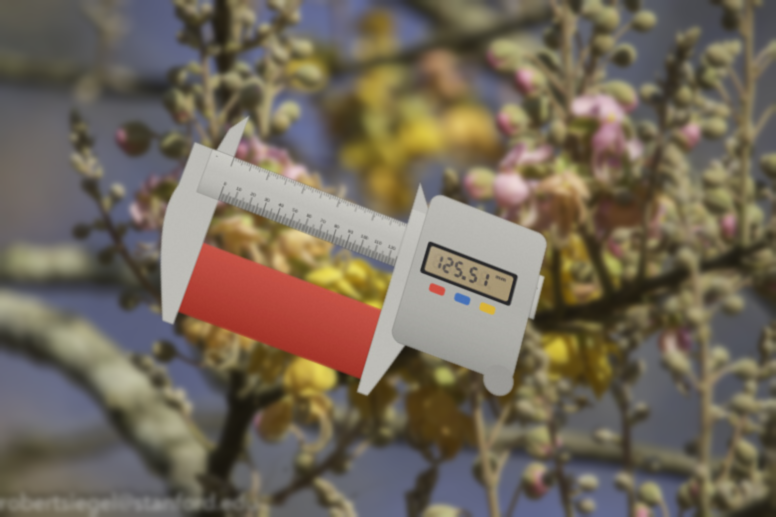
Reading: {"value": 125.51, "unit": "mm"}
